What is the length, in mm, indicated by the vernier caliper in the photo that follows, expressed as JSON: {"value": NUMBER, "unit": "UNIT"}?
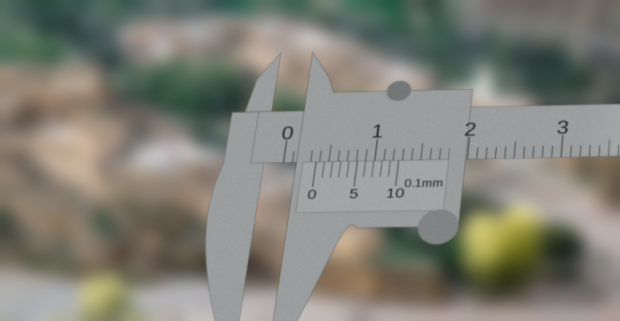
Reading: {"value": 3.6, "unit": "mm"}
